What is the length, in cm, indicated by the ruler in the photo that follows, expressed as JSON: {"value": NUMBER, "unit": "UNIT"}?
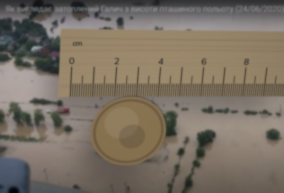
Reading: {"value": 3.5, "unit": "cm"}
